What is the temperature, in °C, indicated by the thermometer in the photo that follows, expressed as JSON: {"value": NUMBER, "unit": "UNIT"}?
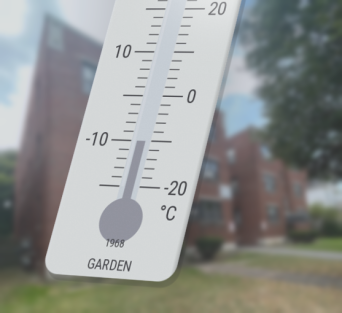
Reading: {"value": -10, "unit": "°C"}
